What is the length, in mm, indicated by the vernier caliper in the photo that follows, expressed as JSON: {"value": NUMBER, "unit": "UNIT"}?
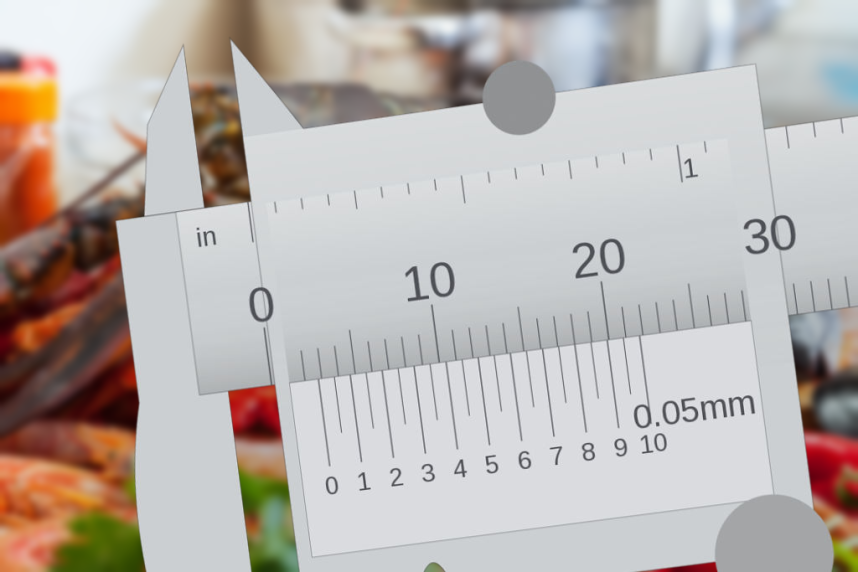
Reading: {"value": 2.8, "unit": "mm"}
